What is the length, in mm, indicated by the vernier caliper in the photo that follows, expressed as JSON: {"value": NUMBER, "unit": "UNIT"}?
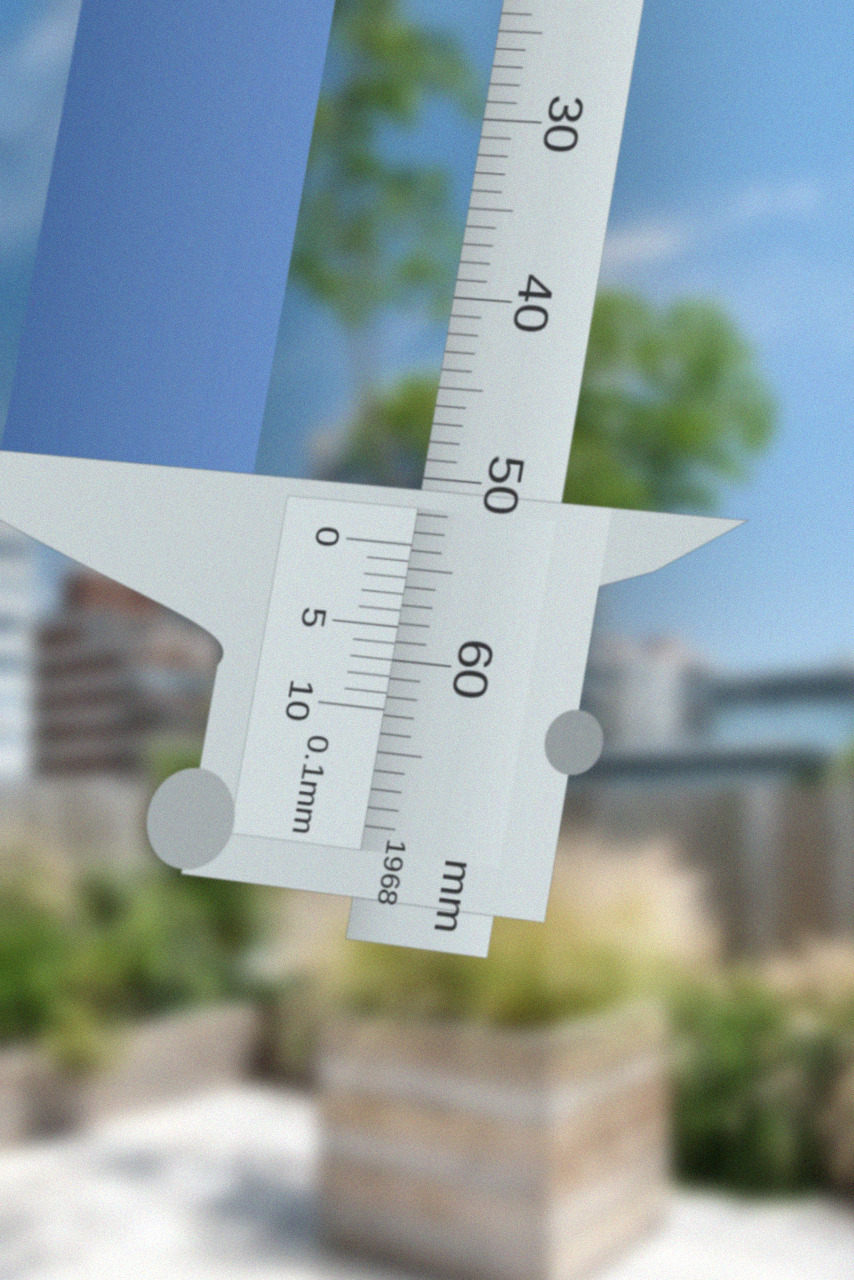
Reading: {"value": 53.7, "unit": "mm"}
